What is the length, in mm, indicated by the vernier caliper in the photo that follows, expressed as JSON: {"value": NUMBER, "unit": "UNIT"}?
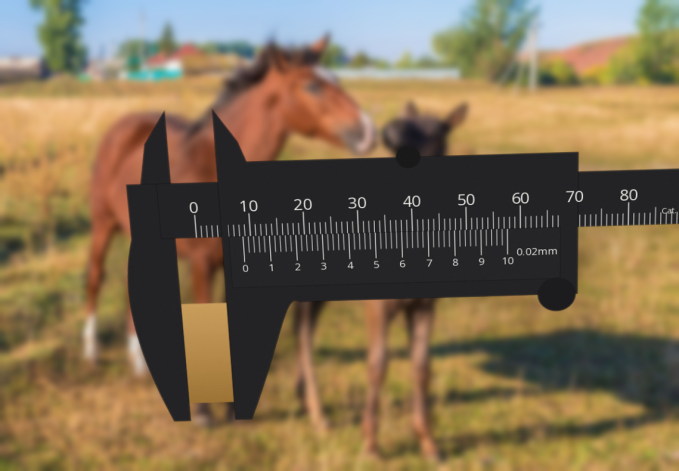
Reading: {"value": 8.6, "unit": "mm"}
